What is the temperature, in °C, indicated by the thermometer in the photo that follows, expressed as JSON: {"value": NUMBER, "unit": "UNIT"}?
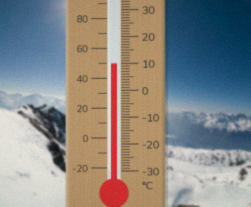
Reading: {"value": 10, "unit": "°C"}
